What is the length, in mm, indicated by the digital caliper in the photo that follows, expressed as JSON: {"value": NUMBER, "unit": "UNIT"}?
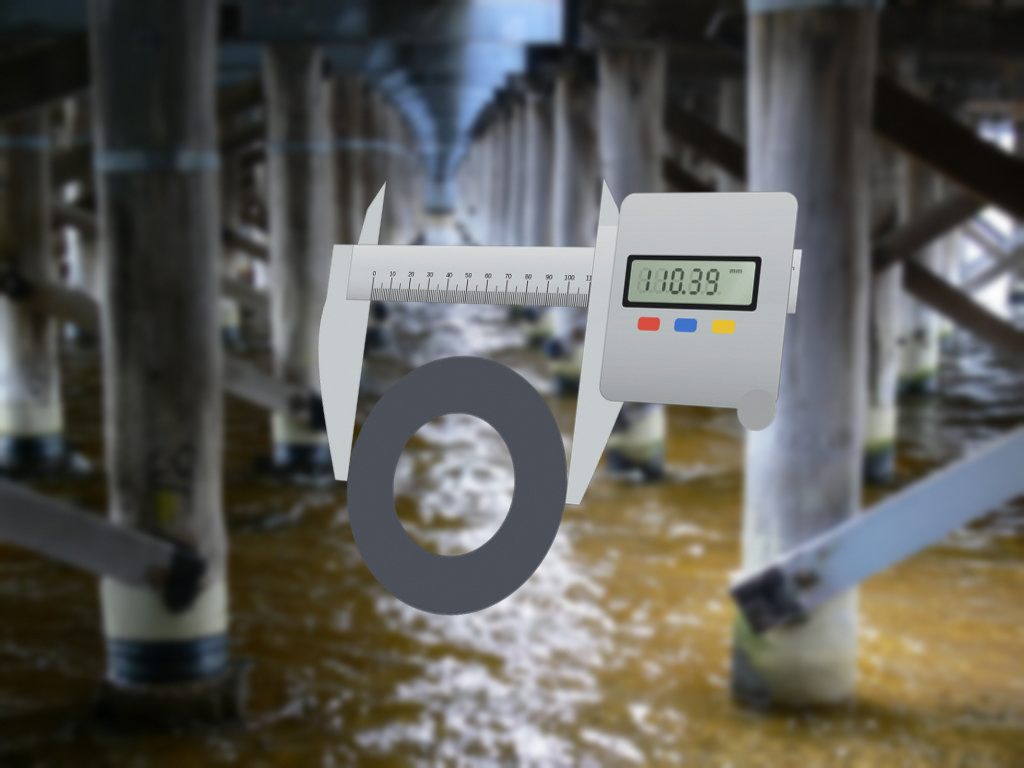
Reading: {"value": 110.39, "unit": "mm"}
